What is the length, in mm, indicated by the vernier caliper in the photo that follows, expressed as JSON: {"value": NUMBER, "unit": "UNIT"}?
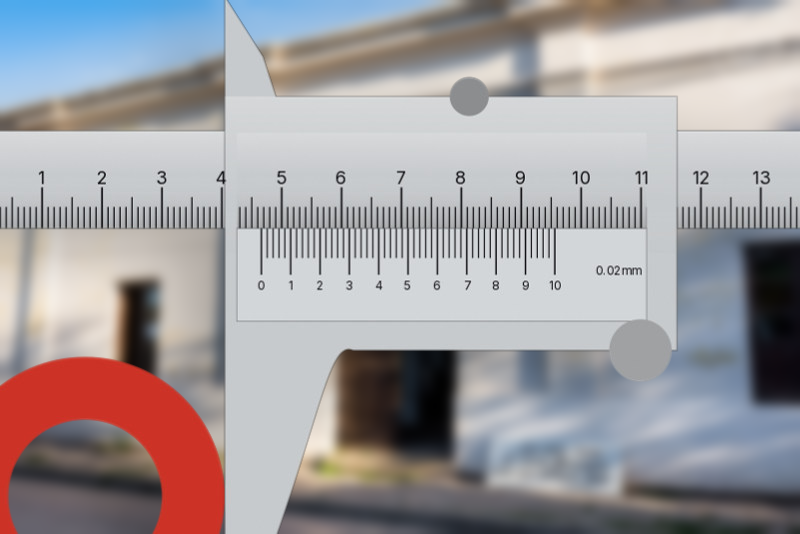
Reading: {"value": 46.6, "unit": "mm"}
